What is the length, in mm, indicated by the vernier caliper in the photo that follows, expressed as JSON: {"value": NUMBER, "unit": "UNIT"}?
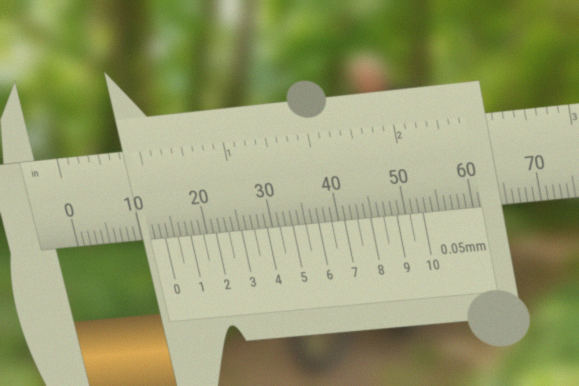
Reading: {"value": 13.6, "unit": "mm"}
